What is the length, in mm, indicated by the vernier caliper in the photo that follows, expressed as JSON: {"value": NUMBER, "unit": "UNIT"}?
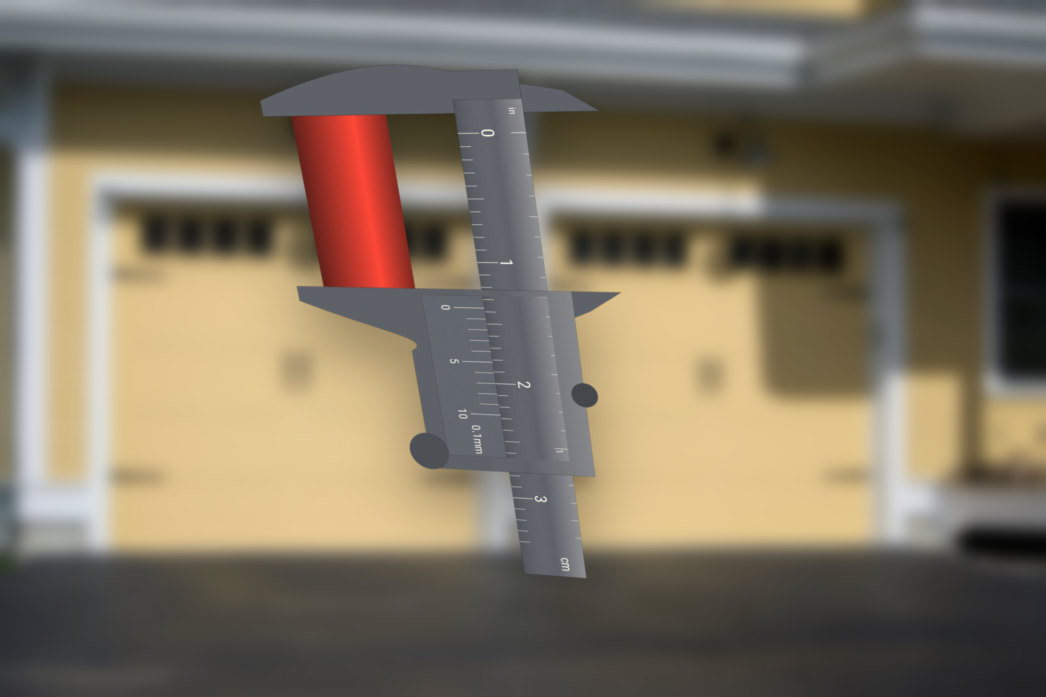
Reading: {"value": 13.7, "unit": "mm"}
